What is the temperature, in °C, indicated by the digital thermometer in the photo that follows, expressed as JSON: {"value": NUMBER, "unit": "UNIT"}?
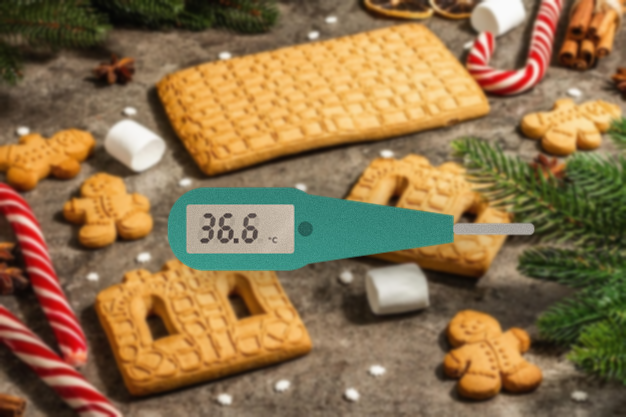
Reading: {"value": 36.6, "unit": "°C"}
